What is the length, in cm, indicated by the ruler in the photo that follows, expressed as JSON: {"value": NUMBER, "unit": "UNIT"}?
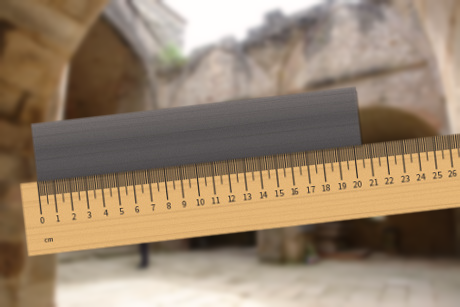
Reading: {"value": 20.5, "unit": "cm"}
